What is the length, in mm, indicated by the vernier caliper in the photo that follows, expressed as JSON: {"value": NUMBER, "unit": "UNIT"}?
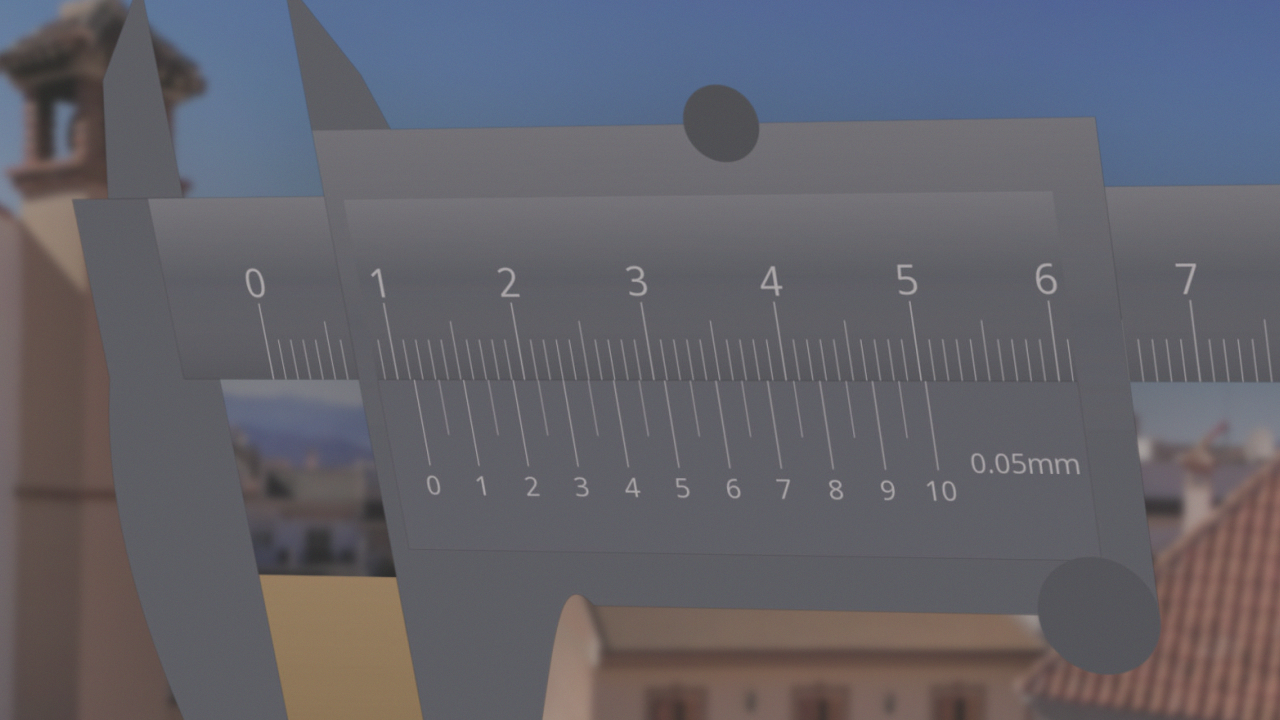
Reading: {"value": 11.3, "unit": "mm"}
